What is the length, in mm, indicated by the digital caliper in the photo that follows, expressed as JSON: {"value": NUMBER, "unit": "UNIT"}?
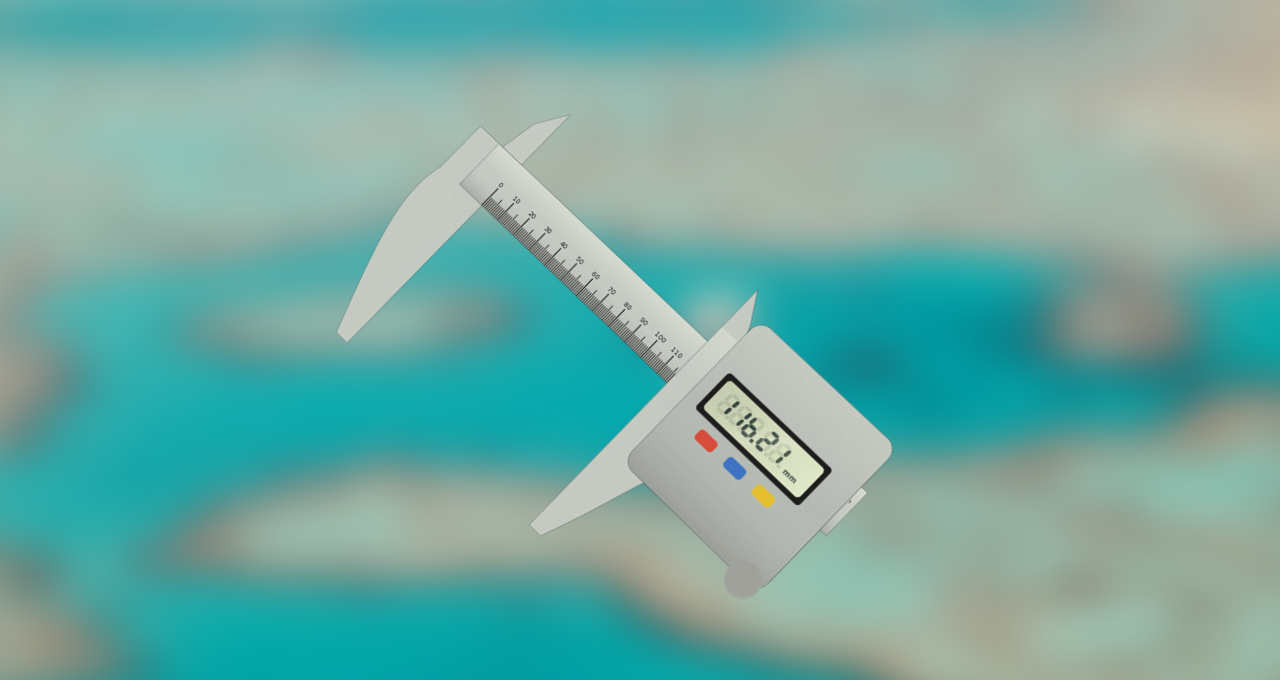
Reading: {"value": 116.21, "unit": "mm"}
